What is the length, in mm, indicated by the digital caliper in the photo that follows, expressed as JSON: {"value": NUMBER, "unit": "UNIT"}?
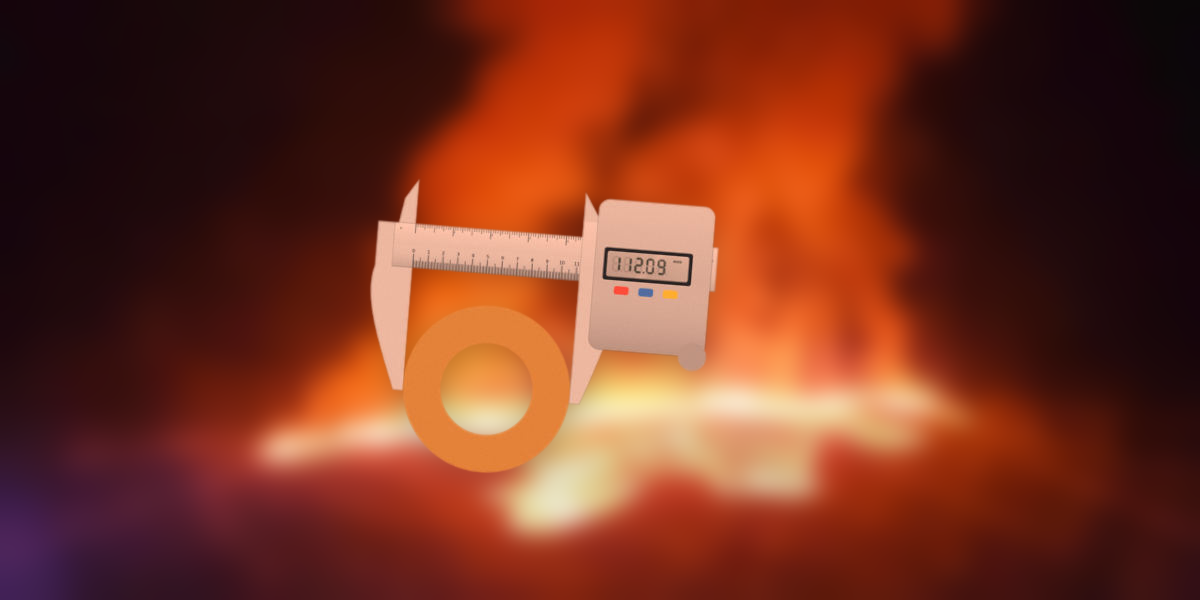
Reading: {"value": 112.09, "unit": "mm"}
